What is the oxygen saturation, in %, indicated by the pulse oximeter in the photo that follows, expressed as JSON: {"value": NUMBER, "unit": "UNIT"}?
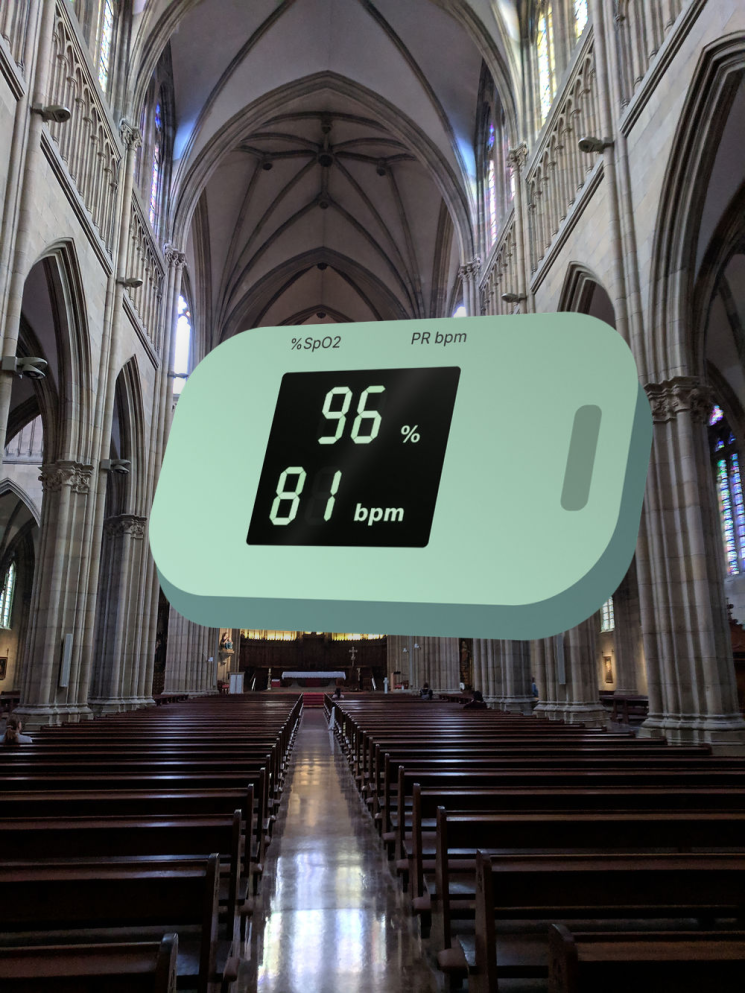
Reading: {"value": 96, "unit": "%"}
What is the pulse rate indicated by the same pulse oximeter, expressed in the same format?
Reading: {"value": 81, "unit": "bpm"}
